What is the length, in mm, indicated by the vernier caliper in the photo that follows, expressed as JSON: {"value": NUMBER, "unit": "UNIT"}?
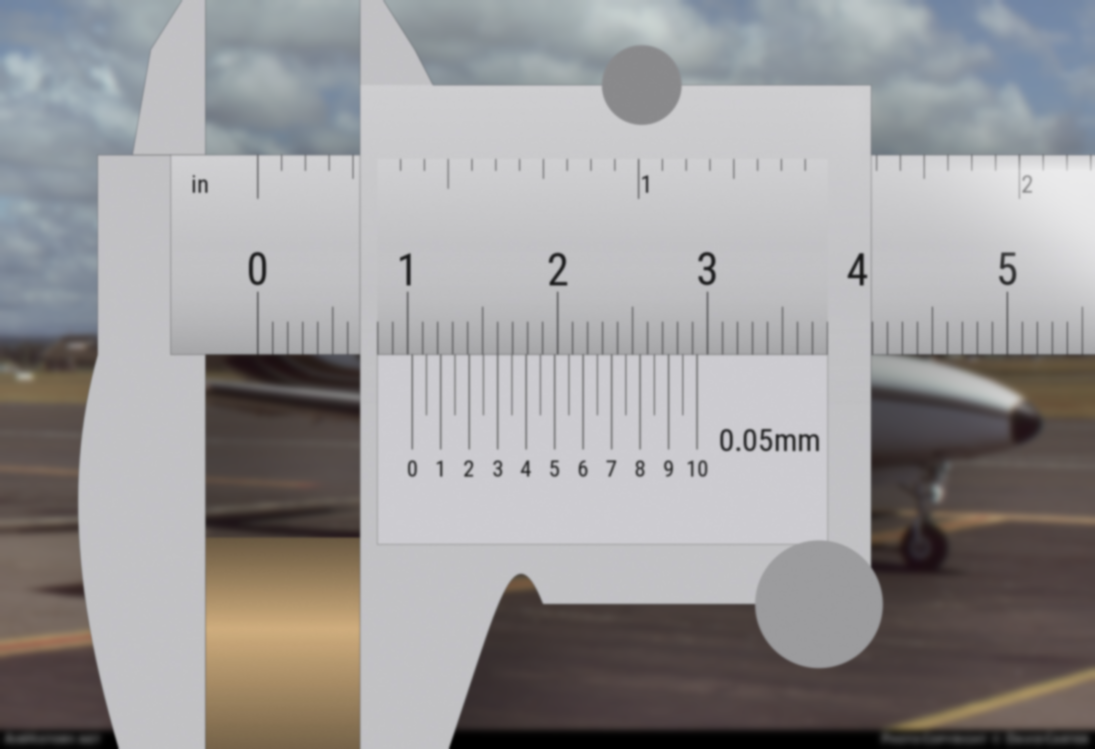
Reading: {"value": 10.3, "unit": "mm"}
